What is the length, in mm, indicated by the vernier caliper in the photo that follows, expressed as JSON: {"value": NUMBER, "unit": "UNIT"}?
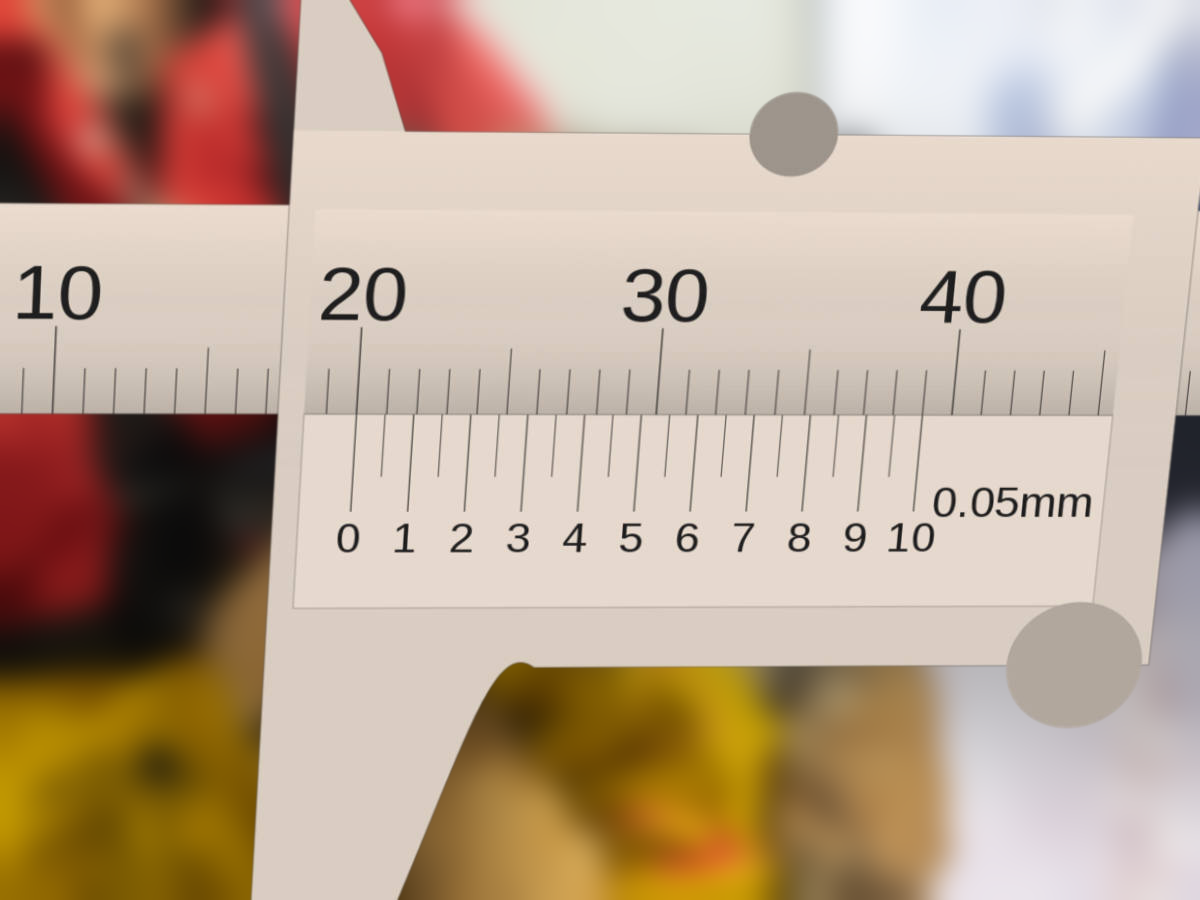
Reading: {"value": 20.00, "unit": "mm"}
